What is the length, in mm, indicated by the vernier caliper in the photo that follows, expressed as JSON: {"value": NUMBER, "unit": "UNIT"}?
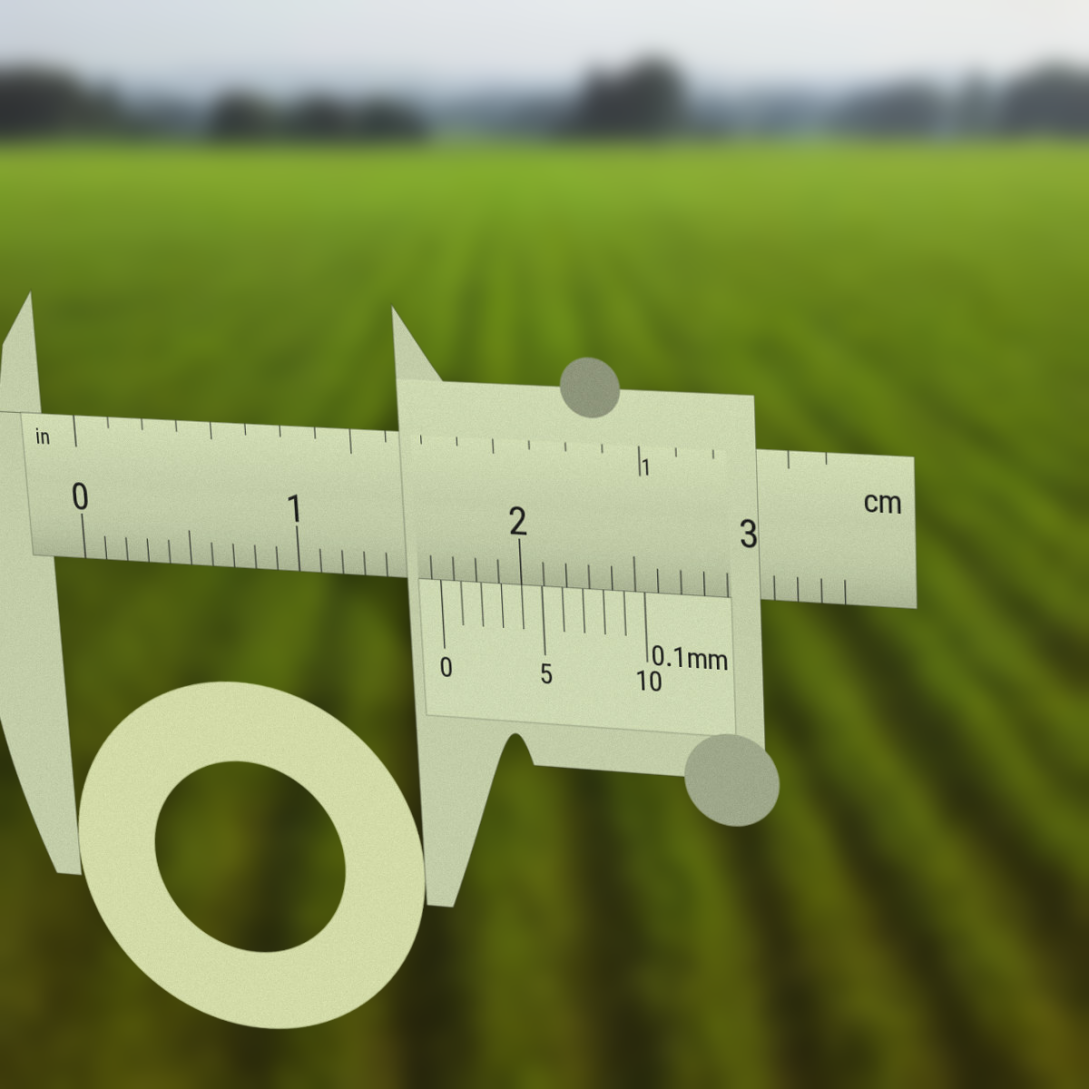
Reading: {"value": 16.4, "unit": "mm"}
